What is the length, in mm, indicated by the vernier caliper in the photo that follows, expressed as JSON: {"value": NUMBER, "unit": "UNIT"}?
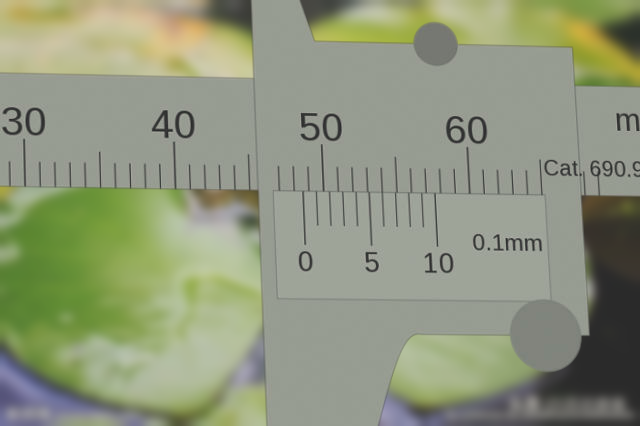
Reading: {"value": 48.6, "unit": "mm"}
